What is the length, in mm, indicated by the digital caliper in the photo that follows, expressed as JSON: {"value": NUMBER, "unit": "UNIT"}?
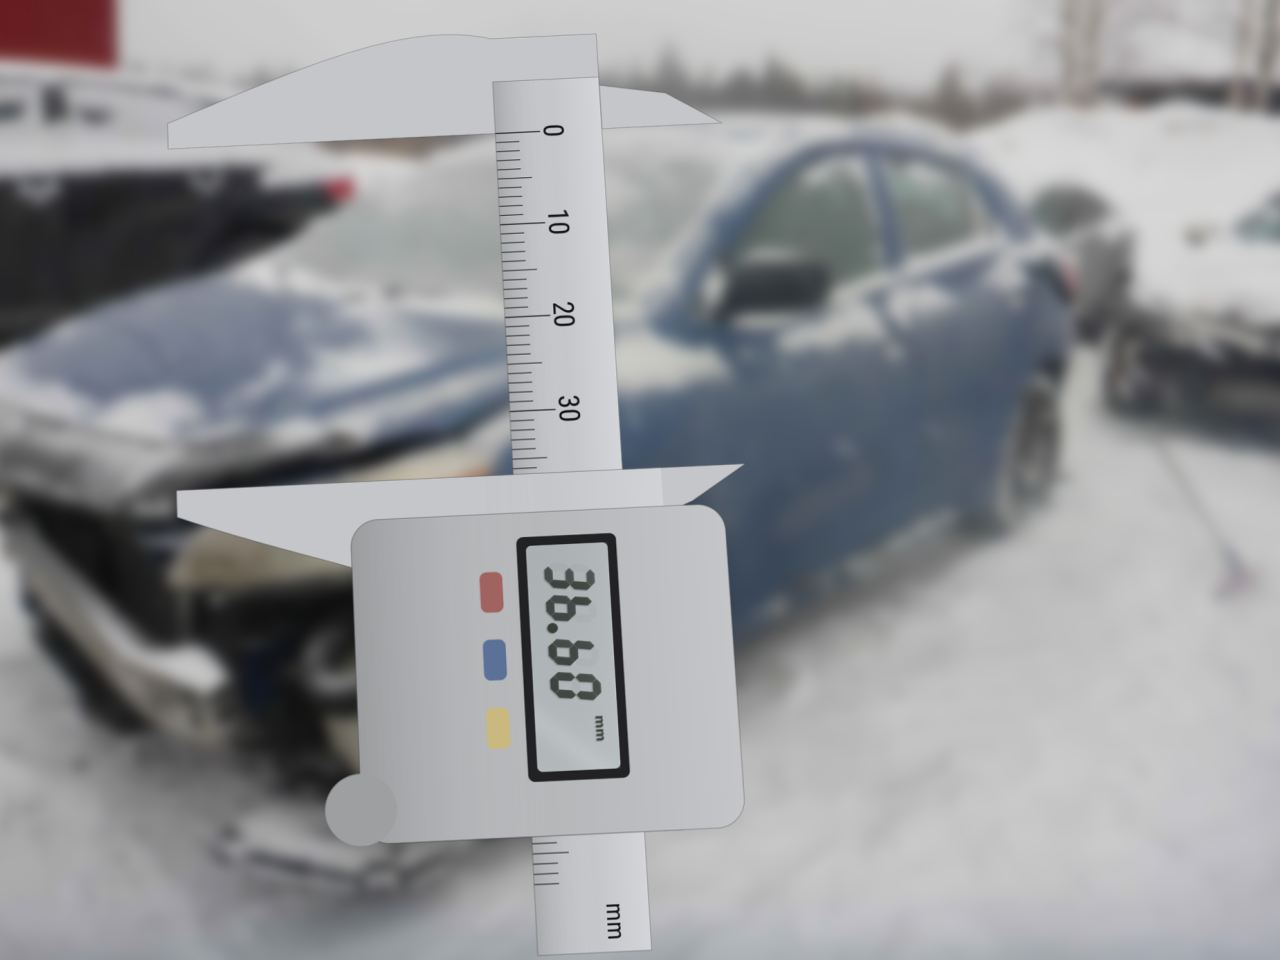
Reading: {"value": 36.60, "unit": "mm"}
